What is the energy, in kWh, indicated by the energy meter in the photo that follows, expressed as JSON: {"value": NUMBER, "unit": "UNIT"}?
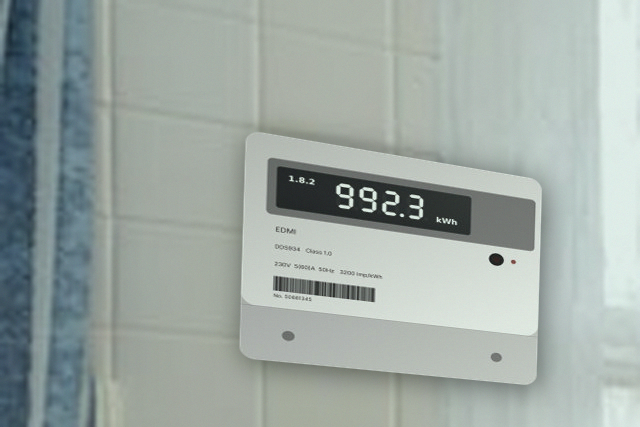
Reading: {"value": 992.3, "unit": "kWh"}
